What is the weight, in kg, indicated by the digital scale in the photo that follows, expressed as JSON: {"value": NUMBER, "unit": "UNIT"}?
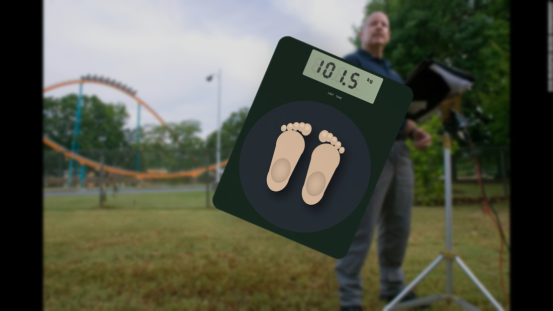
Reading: {"value": 101.5, "unit": "kg"}
